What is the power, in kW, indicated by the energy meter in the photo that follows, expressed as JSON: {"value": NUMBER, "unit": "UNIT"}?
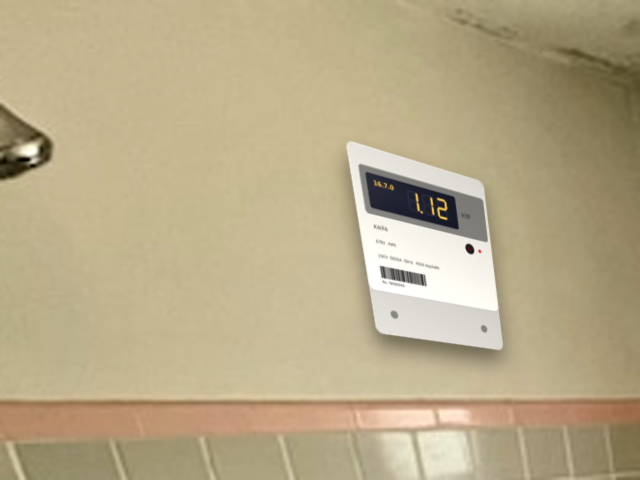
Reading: {"value": 1.12, "unit": "kW"}
